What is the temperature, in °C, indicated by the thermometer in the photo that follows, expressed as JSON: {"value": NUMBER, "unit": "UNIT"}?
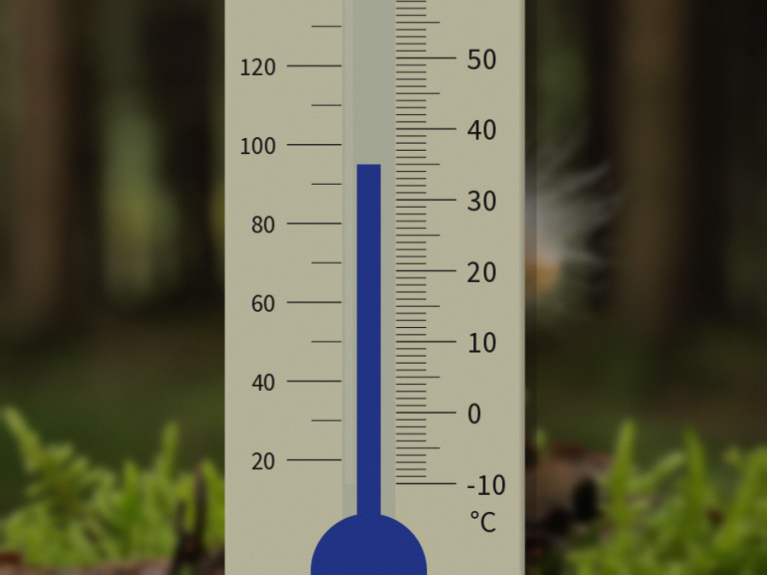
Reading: {"value": 35, "unit": "°C"}
